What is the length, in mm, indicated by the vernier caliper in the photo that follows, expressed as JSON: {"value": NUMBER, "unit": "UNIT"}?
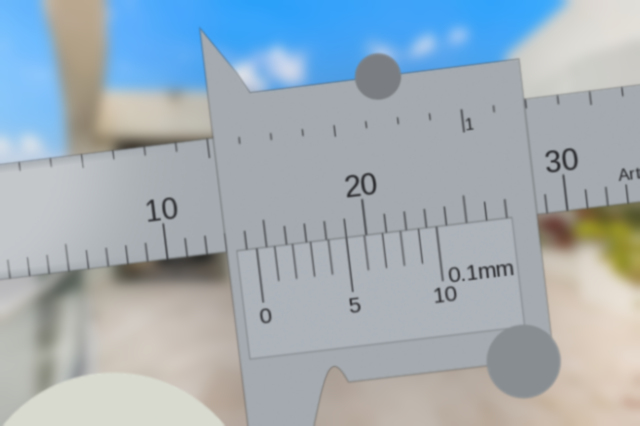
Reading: {"value": 14.5, "unit": "mm"}
